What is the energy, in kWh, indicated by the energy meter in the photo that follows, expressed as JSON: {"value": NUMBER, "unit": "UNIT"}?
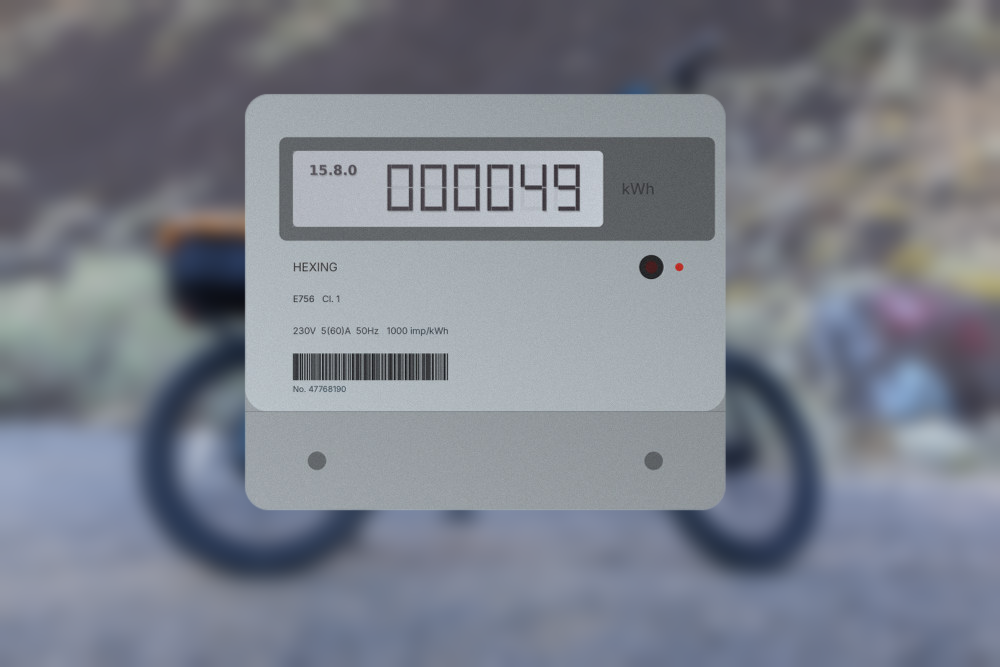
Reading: {"value": 49, "unit": "kWh"}
